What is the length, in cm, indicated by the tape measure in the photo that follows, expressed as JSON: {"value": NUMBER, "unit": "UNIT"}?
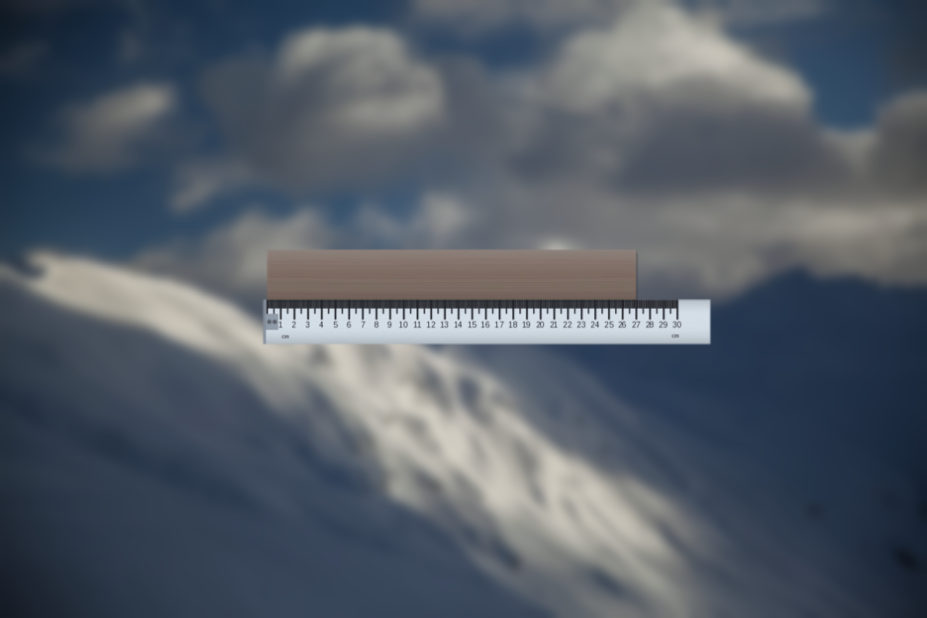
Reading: {"value": 27, "unit": "cm"}
